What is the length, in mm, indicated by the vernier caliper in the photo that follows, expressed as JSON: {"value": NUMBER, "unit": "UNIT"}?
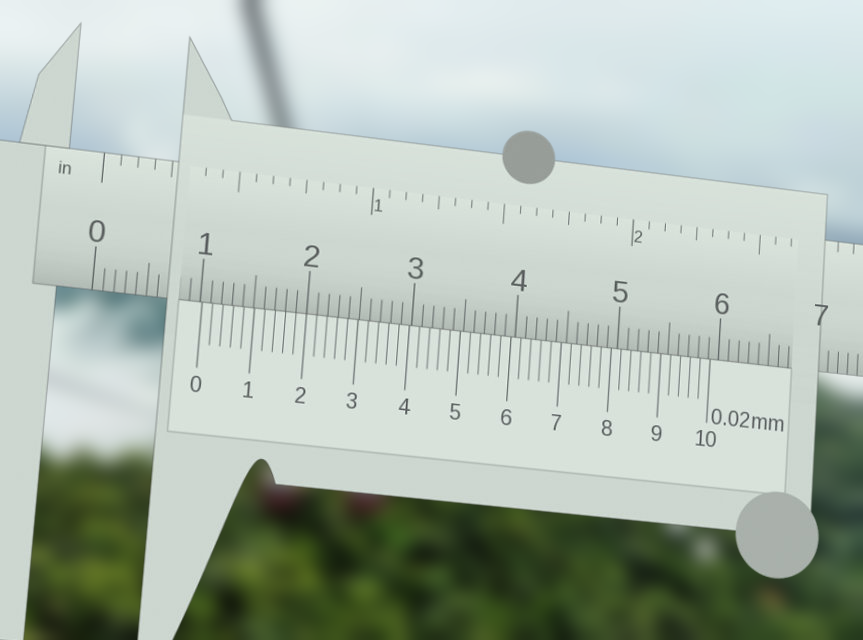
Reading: {"value": 10.2, "unit": "mm"}
